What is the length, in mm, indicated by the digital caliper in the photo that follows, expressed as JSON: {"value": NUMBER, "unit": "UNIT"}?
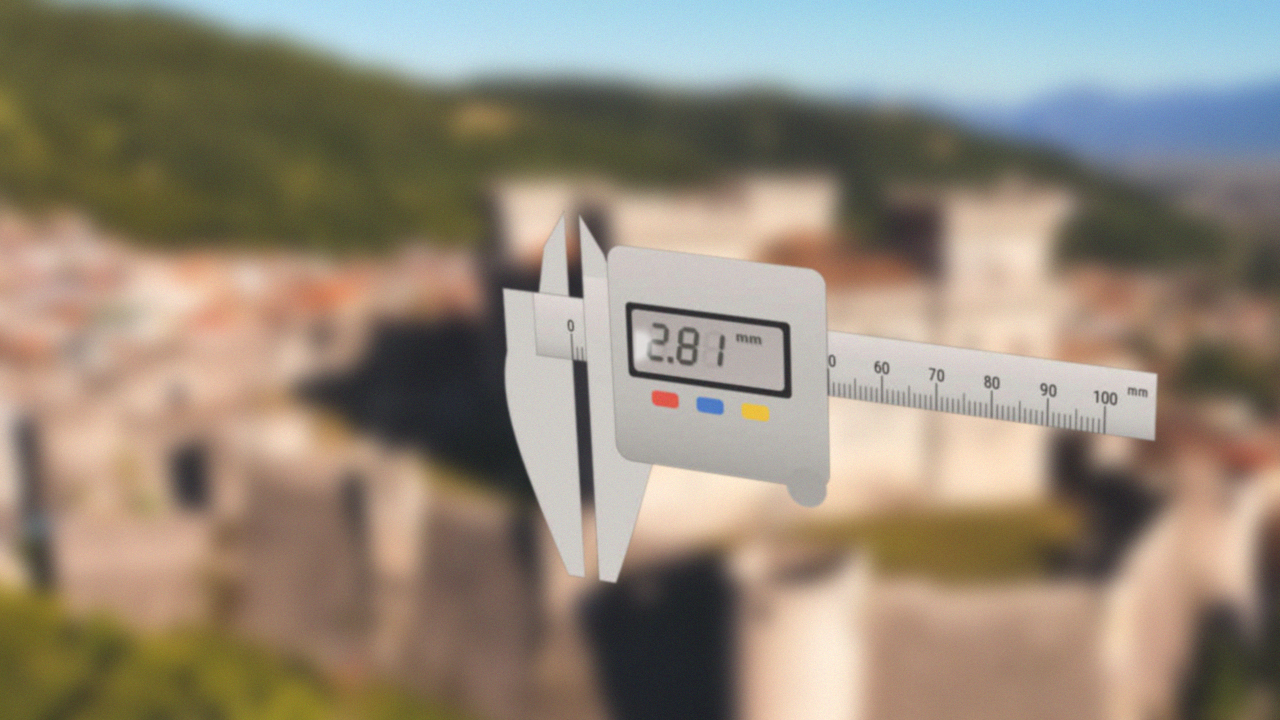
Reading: {"value": 2.81, "unit": "mm"}
